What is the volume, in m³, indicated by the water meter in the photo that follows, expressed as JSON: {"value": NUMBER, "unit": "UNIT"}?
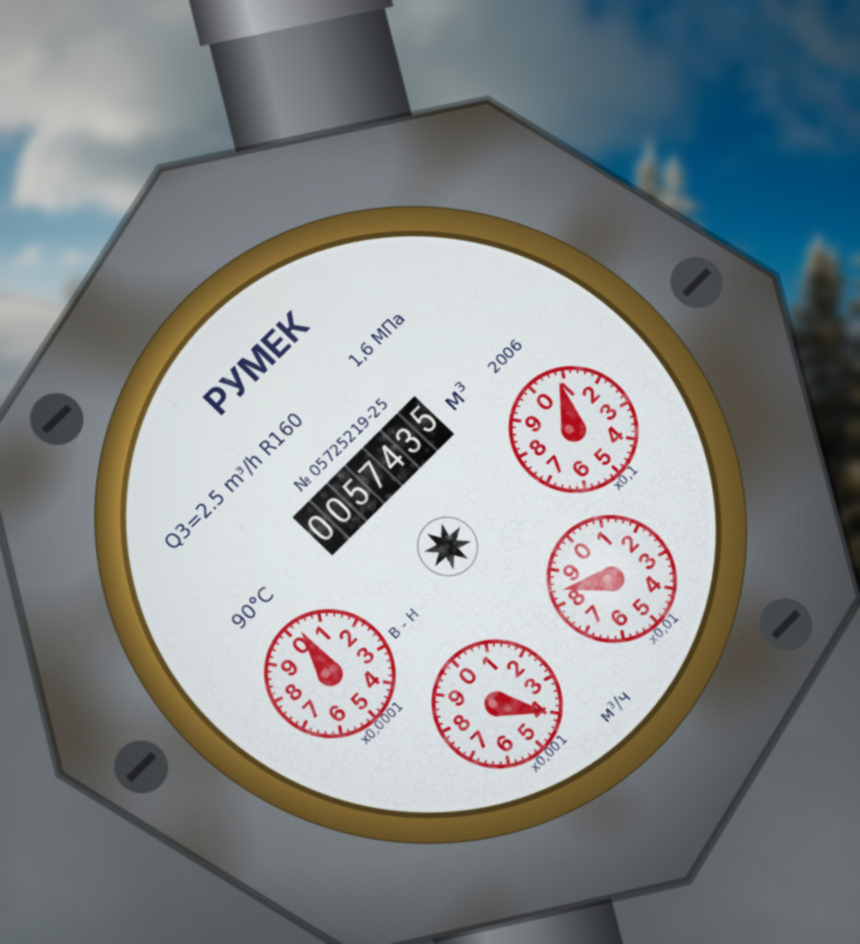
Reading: {"value": 57435.0840, "unit": "m³"}
